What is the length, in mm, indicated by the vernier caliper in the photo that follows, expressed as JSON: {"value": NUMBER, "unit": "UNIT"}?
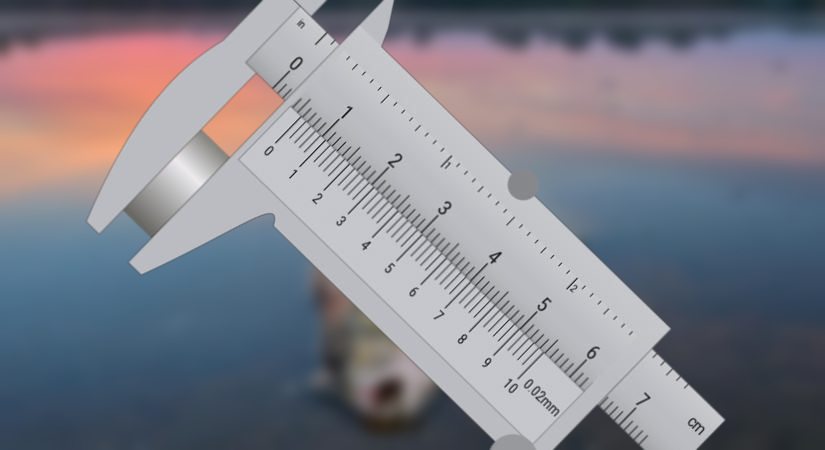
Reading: {"value": 5.8, "unit": "mm"}
